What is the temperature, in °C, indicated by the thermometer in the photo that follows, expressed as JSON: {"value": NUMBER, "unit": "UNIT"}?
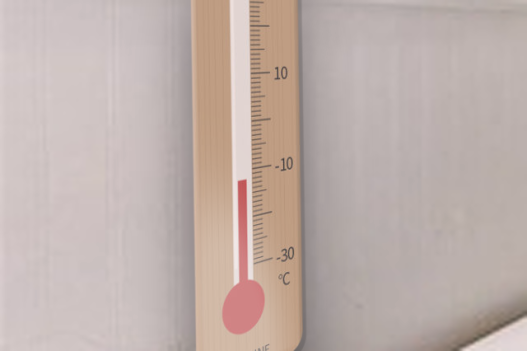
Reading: {"value": -12, "unit": "°C"}
